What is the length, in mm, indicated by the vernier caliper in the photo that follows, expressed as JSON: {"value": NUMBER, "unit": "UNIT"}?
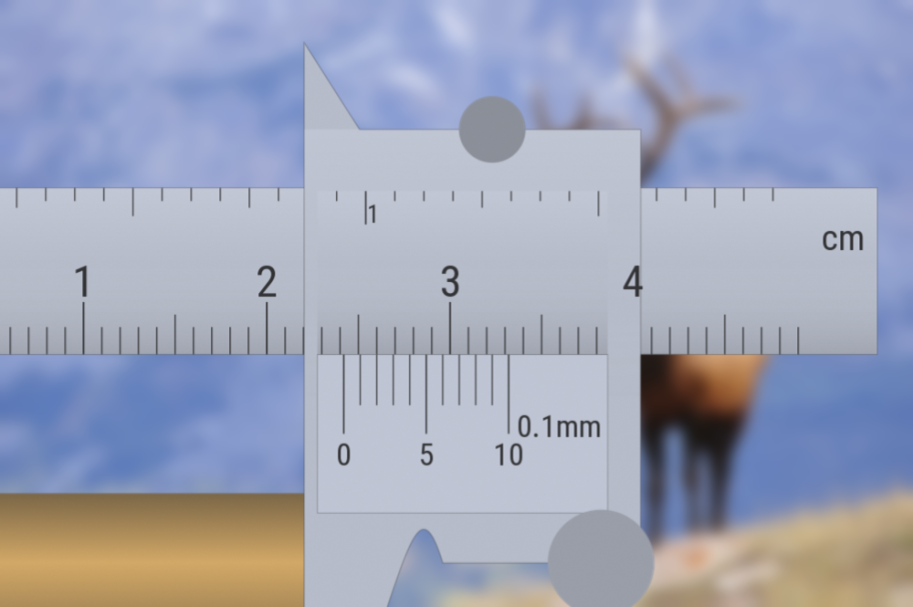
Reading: {"value": 24.2, "unit": "mm"}
